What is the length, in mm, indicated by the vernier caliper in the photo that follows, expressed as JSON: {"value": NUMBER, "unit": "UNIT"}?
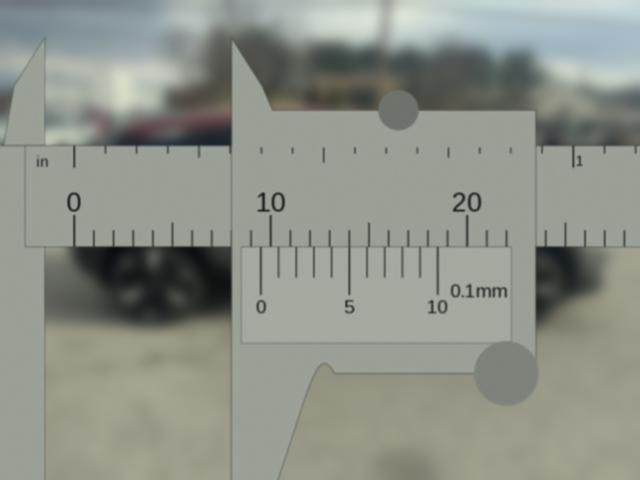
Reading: {"value": 9.5, "unit": "mm"}
